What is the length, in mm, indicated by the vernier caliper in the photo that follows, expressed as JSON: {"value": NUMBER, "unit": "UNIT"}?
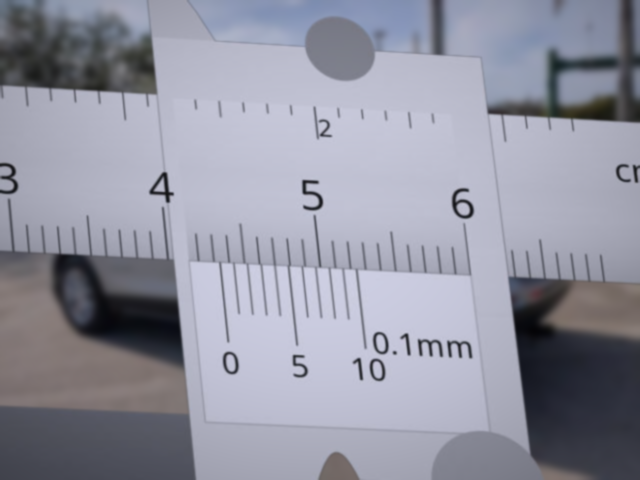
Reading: {"value": 43.4, "unit": "mm"}
